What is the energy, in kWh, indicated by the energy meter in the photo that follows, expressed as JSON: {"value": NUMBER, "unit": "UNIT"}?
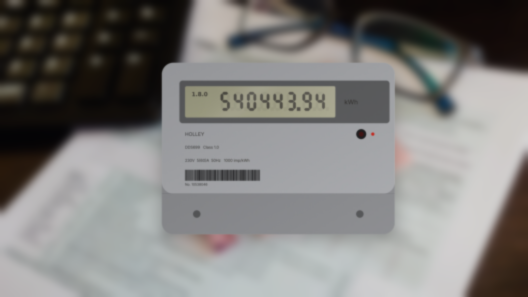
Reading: {"value": 540443.94, "unit": "kWh"}
